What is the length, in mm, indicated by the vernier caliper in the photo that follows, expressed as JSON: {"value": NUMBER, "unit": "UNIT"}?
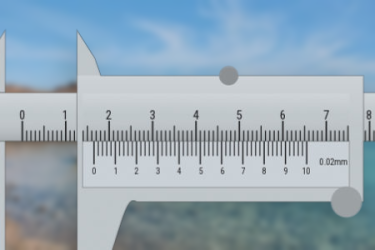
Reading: {"value": 16.5, "unit": "mm"}
